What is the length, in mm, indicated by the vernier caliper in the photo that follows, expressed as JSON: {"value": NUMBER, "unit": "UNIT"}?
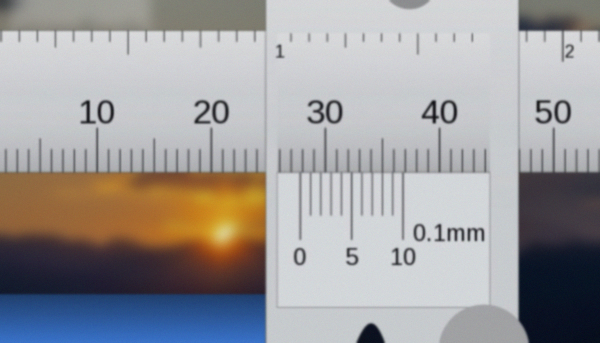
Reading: {"value": 27.8, "unit": "mm"}
